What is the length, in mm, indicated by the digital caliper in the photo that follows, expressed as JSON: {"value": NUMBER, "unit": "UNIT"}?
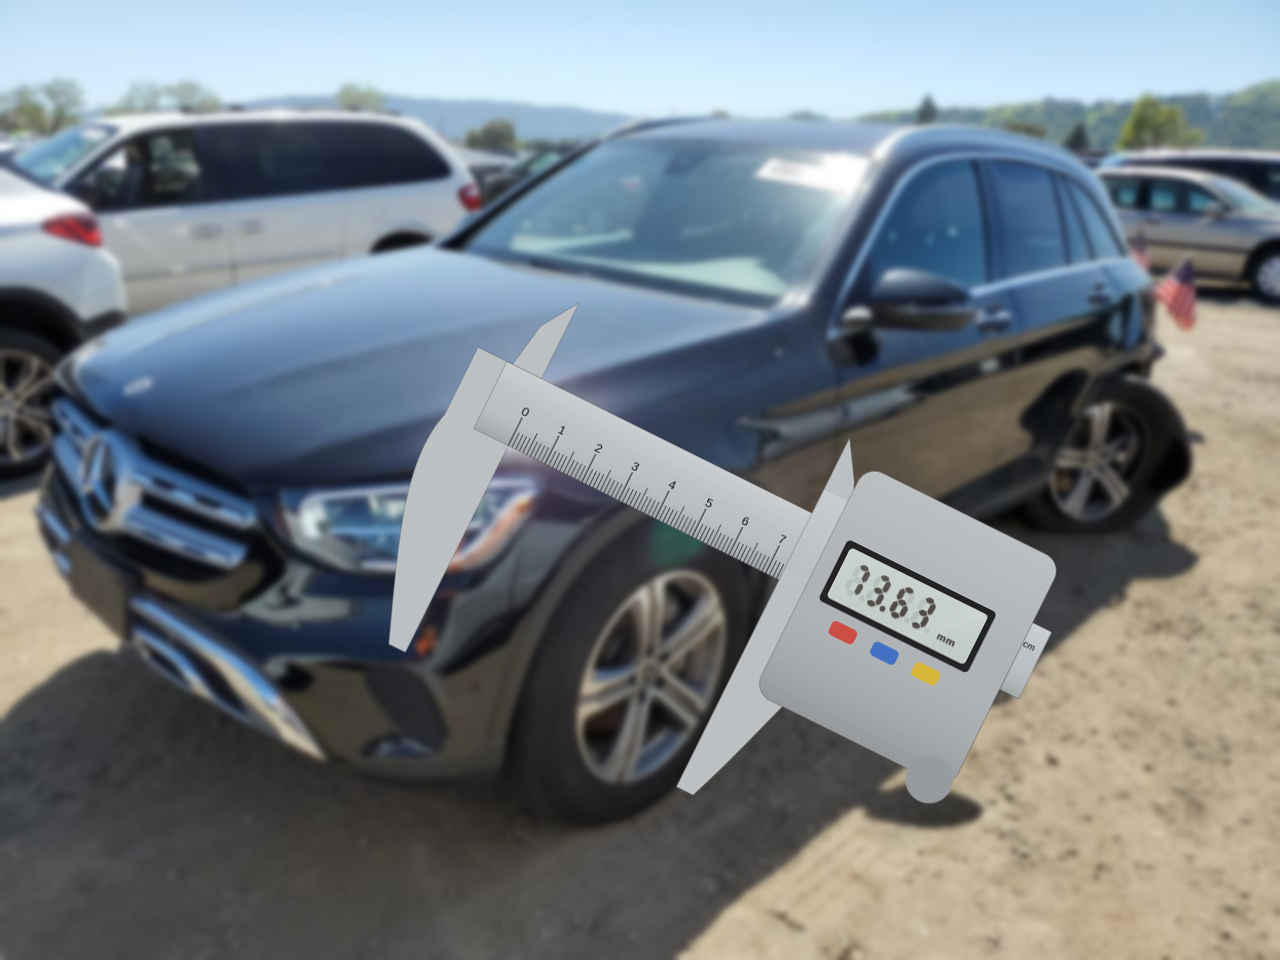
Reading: {"value": 73.63, "unit": "mm"}
